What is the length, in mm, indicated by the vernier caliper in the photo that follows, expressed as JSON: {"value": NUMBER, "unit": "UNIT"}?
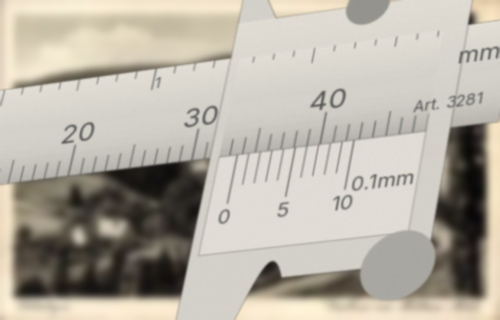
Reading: {"value": 33.6, "unit": "mm"}
